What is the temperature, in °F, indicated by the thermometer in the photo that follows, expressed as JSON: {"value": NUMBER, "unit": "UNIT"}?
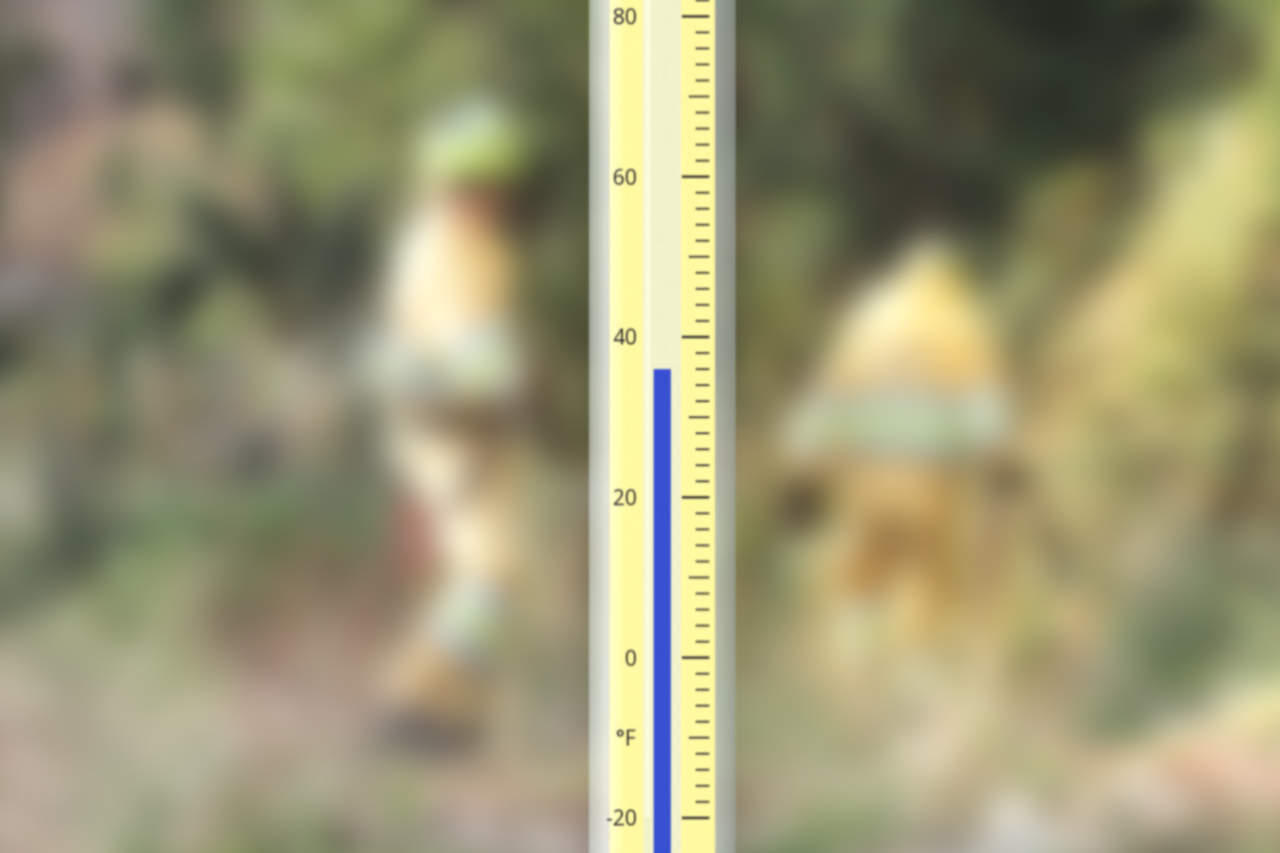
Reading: {"value": 36, "unit": "°F"}
